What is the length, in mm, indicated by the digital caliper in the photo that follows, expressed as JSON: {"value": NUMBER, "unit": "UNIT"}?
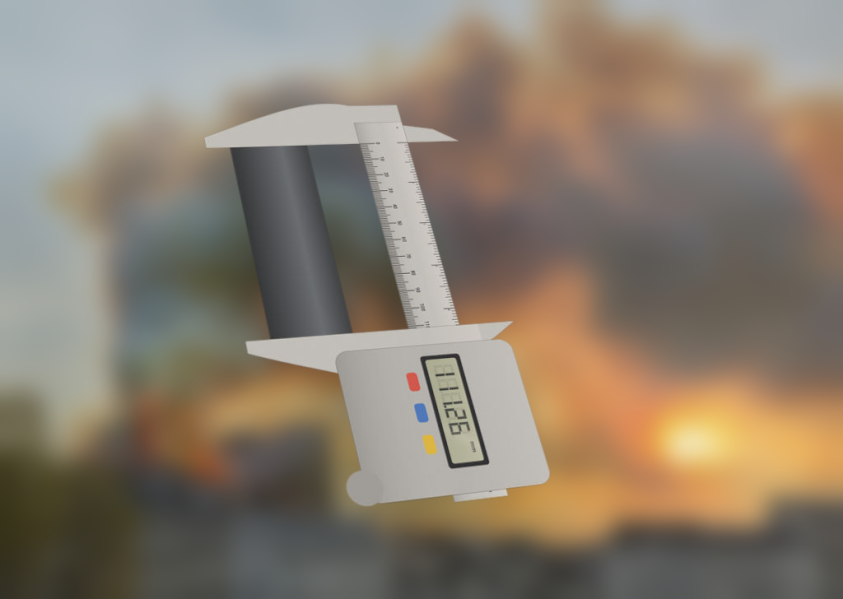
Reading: {"value": 111.26, "unit": "mm"}
